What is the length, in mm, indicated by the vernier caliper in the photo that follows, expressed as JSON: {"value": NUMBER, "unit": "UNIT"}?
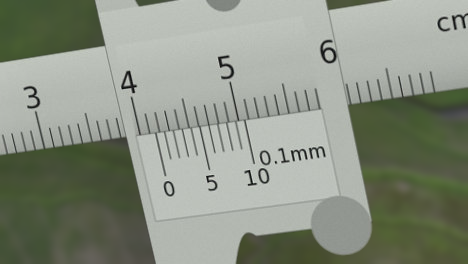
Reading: {"value": 41.6, "unit": "mm"}
